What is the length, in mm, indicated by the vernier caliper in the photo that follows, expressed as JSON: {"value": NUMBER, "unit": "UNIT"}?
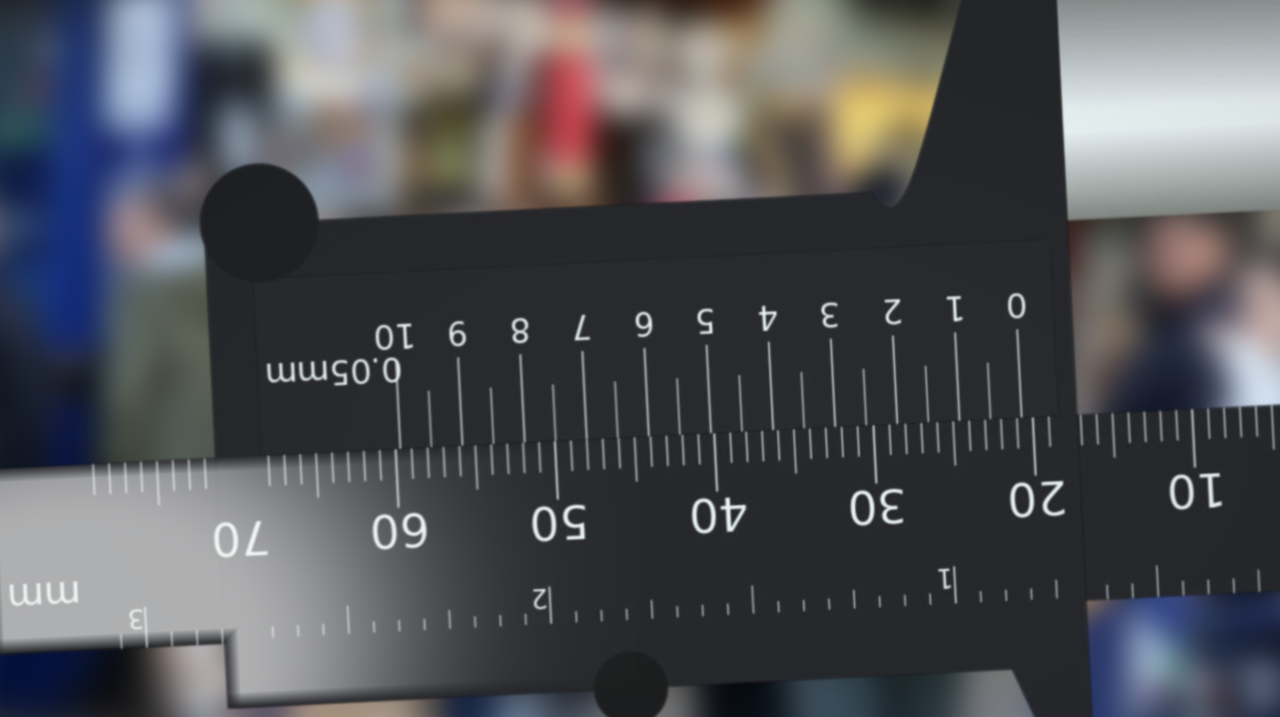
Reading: {"value": 20.7, "unit": "mm"}
